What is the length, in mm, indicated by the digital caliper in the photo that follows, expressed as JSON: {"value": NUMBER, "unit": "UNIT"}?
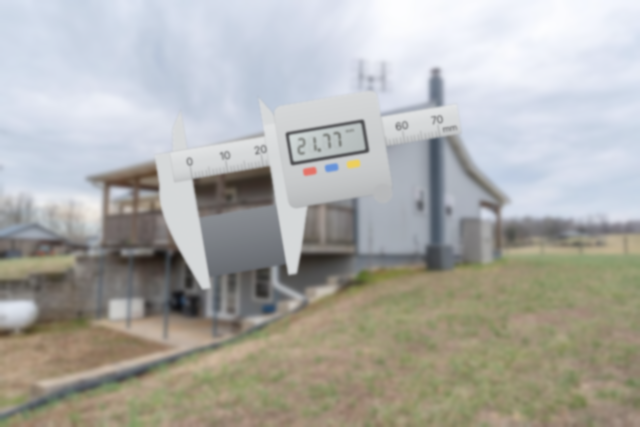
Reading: {"value": 21.77, "unit": "mm"}
